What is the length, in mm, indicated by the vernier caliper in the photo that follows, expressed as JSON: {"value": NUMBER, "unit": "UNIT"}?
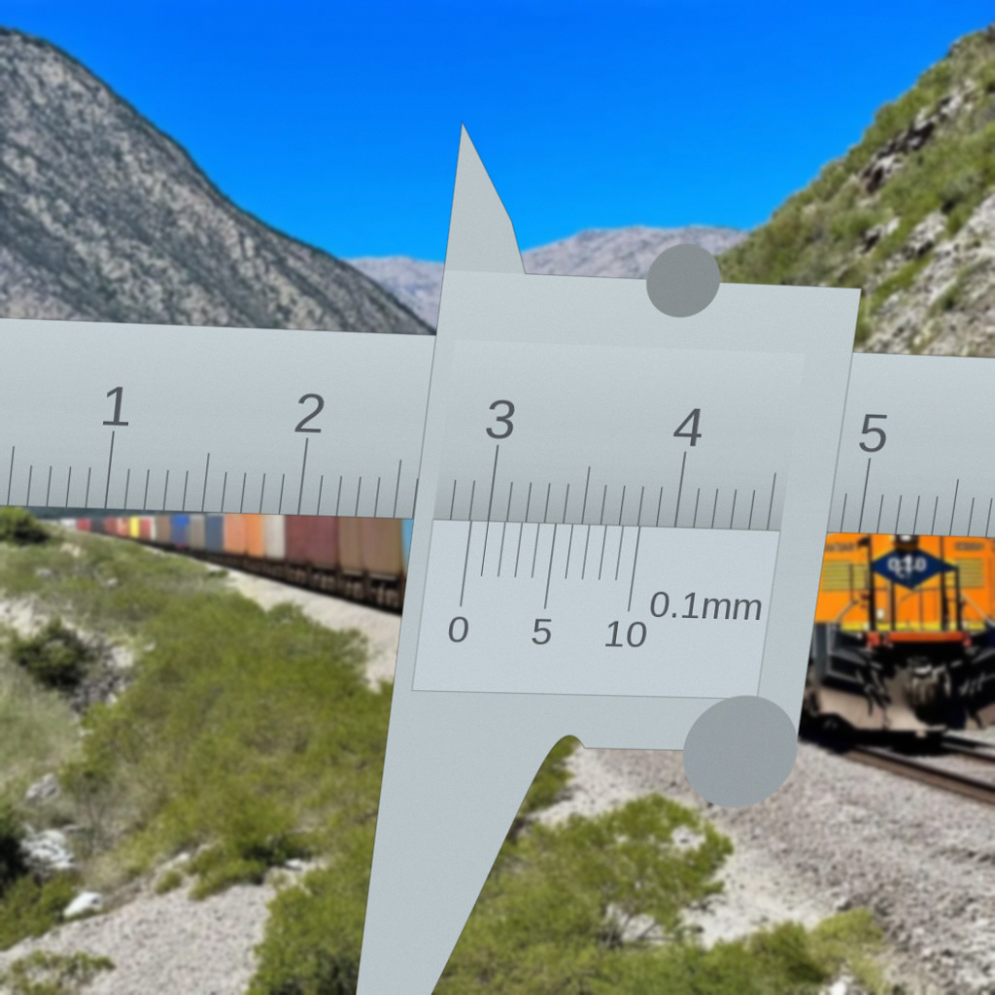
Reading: {"value": 29.1, "unit": "mm"}
